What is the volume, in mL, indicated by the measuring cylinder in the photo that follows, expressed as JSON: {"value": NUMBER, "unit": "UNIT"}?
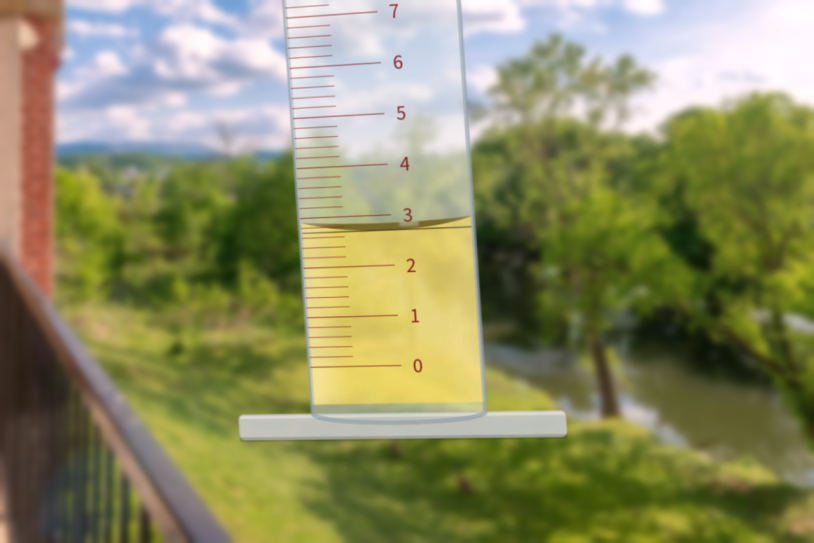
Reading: {"value": 2.7, "unit": "mL"}
